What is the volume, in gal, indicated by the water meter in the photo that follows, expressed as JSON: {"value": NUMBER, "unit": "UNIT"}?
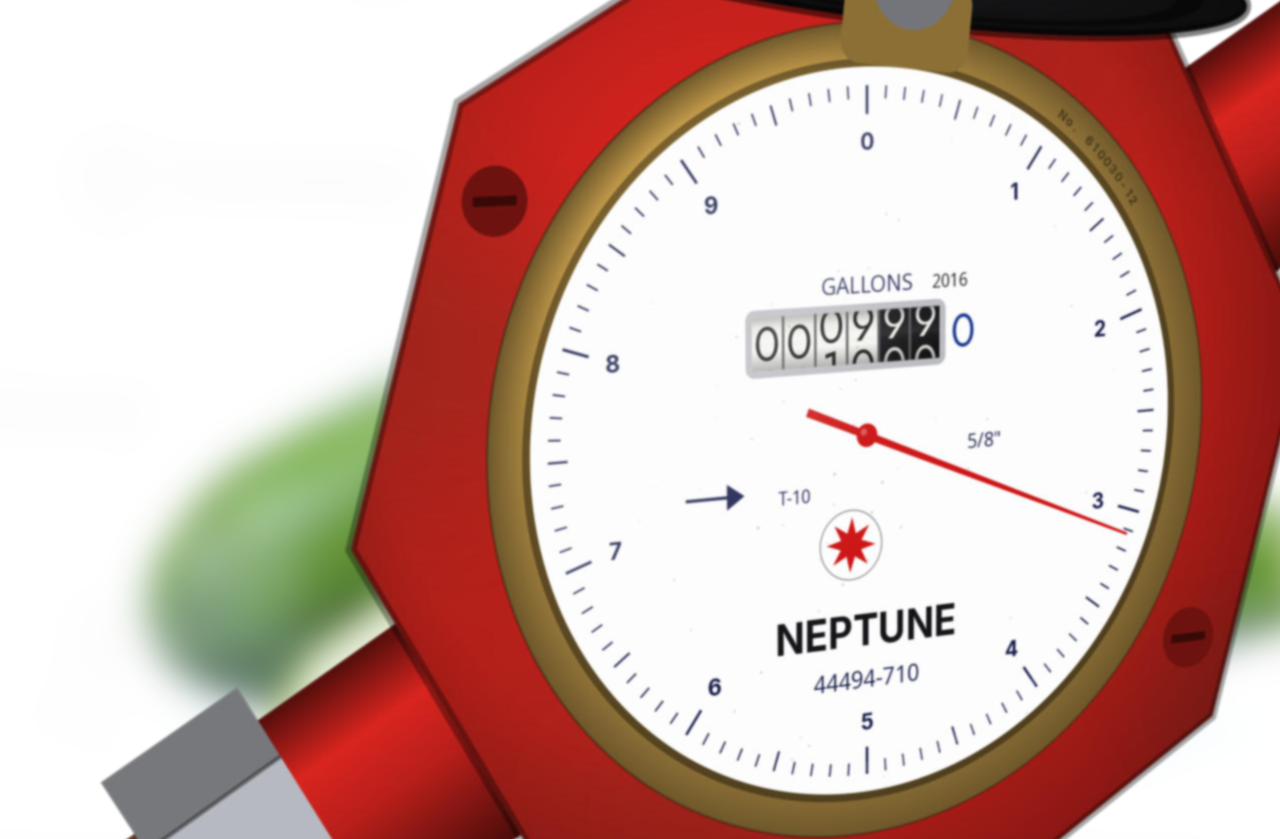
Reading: {"value": 9993.1, "unit": "gal"}
